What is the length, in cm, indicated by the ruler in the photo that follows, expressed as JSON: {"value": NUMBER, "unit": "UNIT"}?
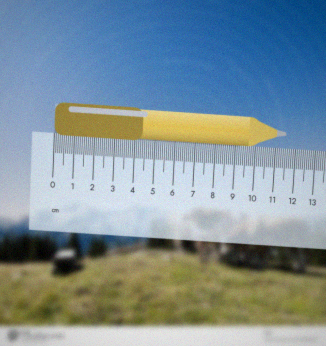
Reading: {"value": 11.5, "unit": "cm"}
